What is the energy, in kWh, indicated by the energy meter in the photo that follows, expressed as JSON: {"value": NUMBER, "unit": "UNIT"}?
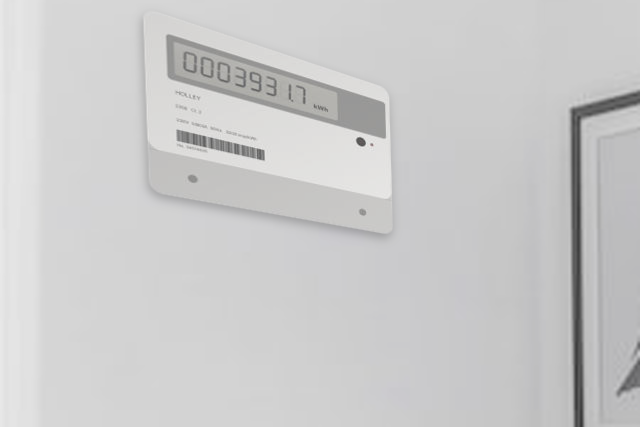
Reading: {"value": 3931.7, "unit": "kWh"}
